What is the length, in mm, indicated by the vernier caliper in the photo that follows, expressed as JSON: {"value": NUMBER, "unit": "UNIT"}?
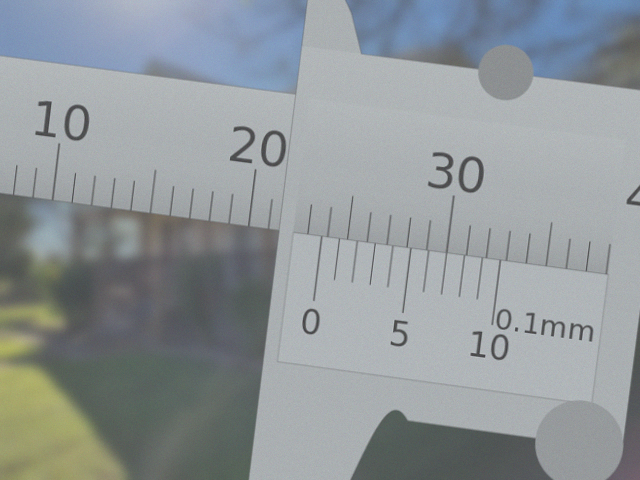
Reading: {"value": 23.7, "unit": "mm"}
